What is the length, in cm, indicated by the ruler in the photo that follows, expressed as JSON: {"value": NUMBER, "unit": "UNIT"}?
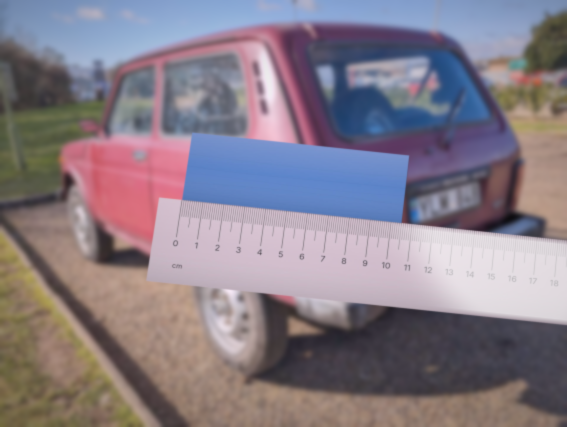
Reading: {"value": 10.5, "unit": "cm"}
